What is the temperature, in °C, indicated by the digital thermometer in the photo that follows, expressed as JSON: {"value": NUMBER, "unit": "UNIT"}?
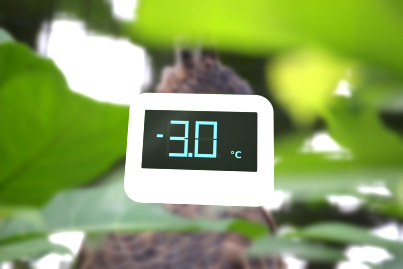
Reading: {"value": -3.0, "unit": "°C"}
